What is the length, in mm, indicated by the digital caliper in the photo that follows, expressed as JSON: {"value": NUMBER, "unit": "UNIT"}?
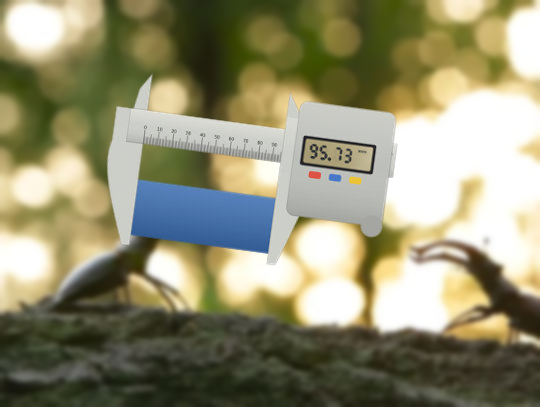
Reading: {"value": 95.73, "unit": "mm"}
